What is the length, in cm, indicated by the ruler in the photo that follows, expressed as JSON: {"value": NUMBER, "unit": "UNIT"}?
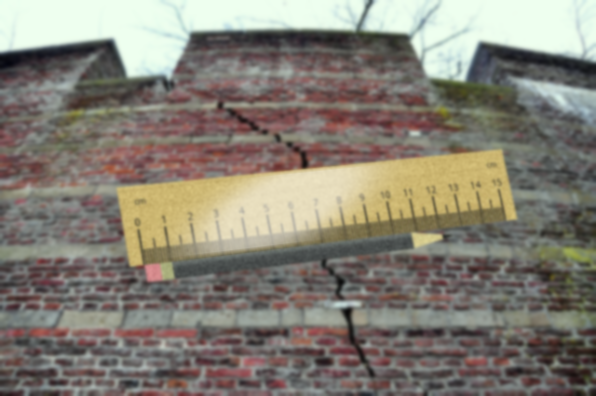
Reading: {"value": 12.5, "unit": "cm"}
